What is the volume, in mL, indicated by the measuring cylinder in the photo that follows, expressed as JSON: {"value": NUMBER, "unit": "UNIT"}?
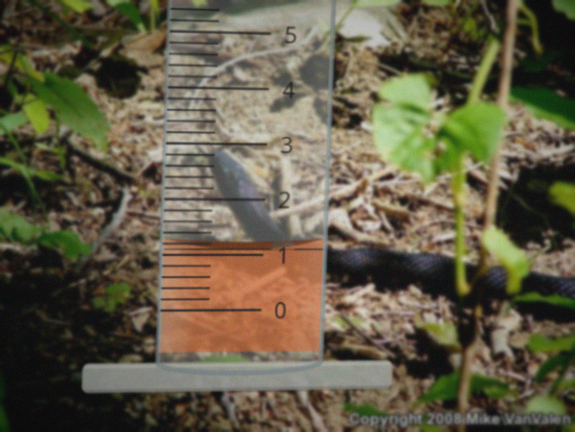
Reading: {"value": 1.1, "unit": "mL"}
